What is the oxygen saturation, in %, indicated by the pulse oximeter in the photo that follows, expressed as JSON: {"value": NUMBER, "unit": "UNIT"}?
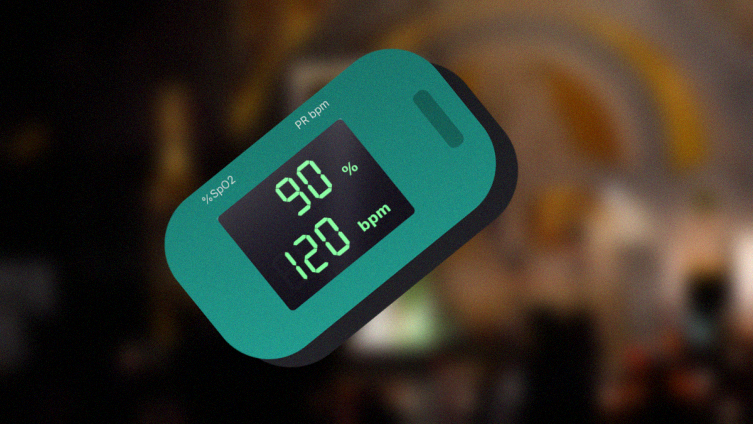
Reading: {"value": 90, "unit": "%"}
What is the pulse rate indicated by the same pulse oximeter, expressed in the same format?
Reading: {"value": 120, "unit": "bpm"}
